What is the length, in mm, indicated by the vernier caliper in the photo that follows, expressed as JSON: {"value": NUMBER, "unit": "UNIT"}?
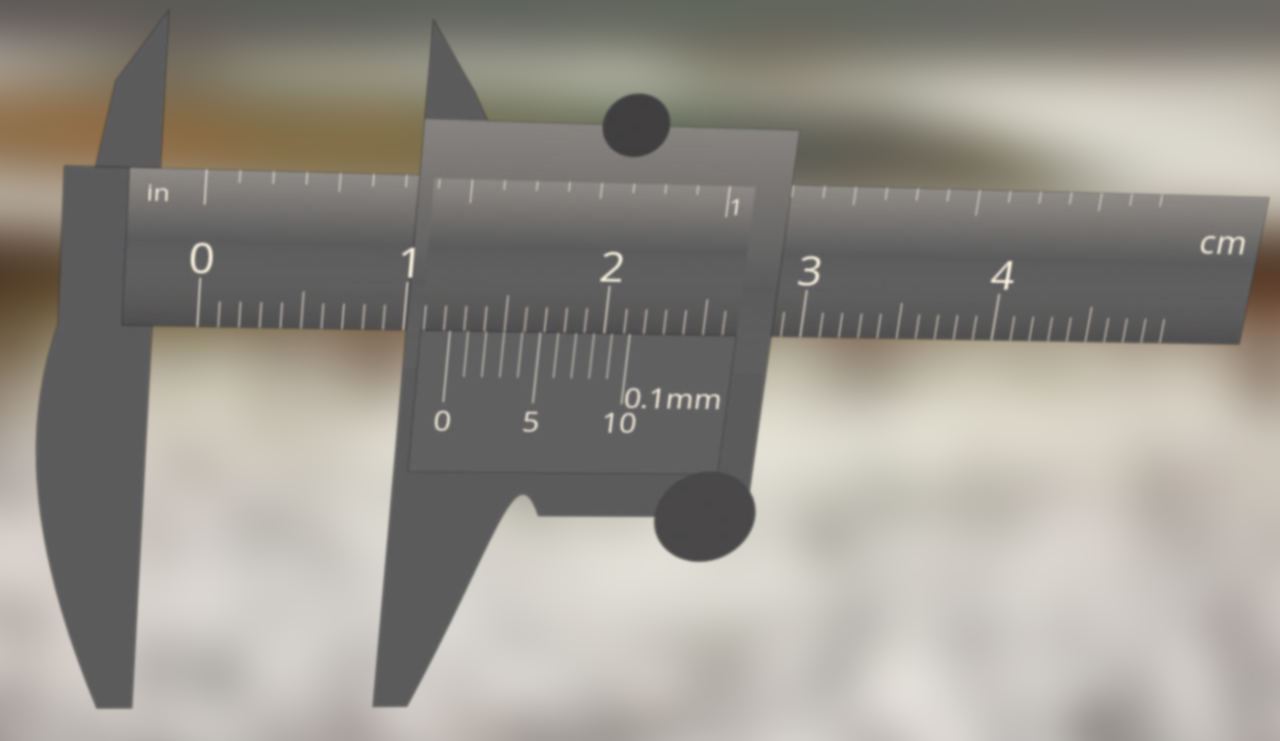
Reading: {"value": 12.3, "unit": "mm"}
